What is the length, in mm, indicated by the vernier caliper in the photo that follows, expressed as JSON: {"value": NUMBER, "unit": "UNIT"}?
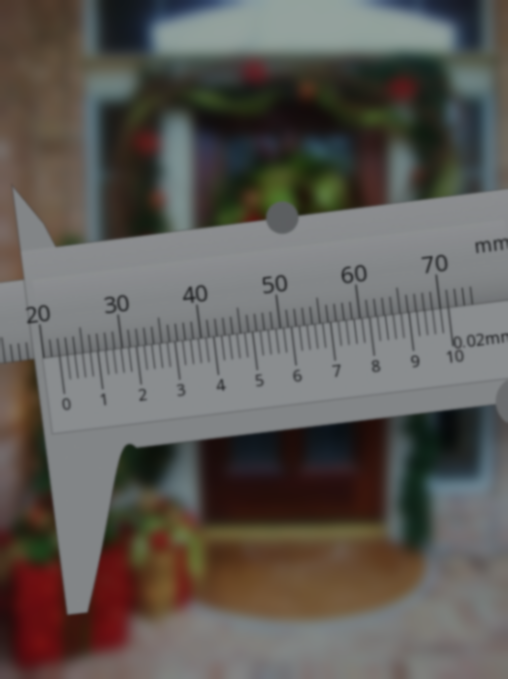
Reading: {"value": 22.0, "unit": "mm"}
